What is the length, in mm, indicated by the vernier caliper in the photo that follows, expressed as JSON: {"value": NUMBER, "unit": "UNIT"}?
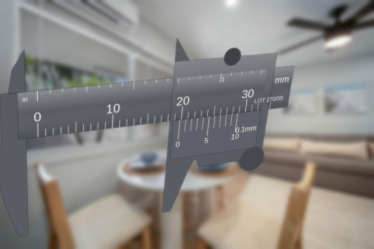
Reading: {"value": 19.8, "unit": "mm"}
